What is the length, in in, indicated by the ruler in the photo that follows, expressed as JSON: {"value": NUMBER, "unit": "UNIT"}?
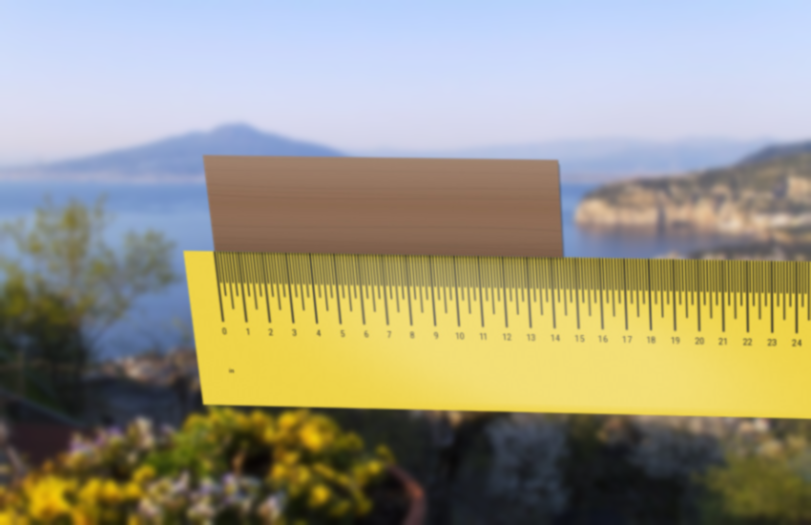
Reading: {"value": 14.5, "unit": "in"}
